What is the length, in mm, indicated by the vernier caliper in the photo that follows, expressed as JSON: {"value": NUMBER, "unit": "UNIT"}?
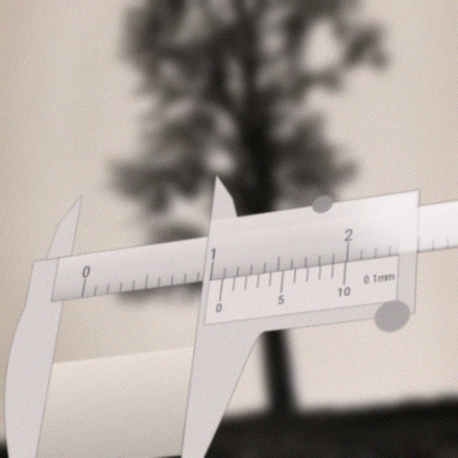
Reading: {"value": 10.9, "unit": "mm"}
